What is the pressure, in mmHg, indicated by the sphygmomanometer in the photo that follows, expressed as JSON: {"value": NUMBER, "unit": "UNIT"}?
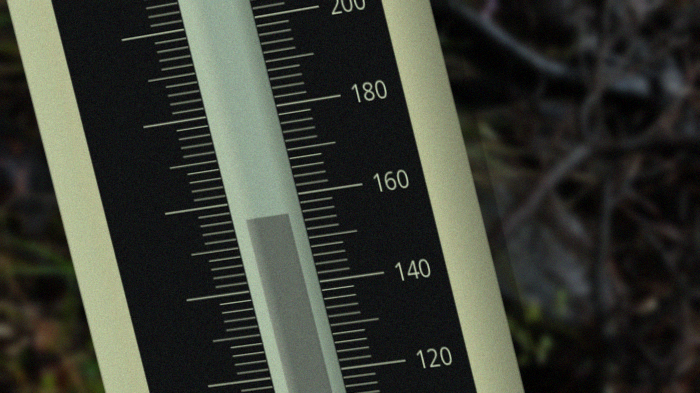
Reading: {"value": 156, "unit": "mmHg"}
